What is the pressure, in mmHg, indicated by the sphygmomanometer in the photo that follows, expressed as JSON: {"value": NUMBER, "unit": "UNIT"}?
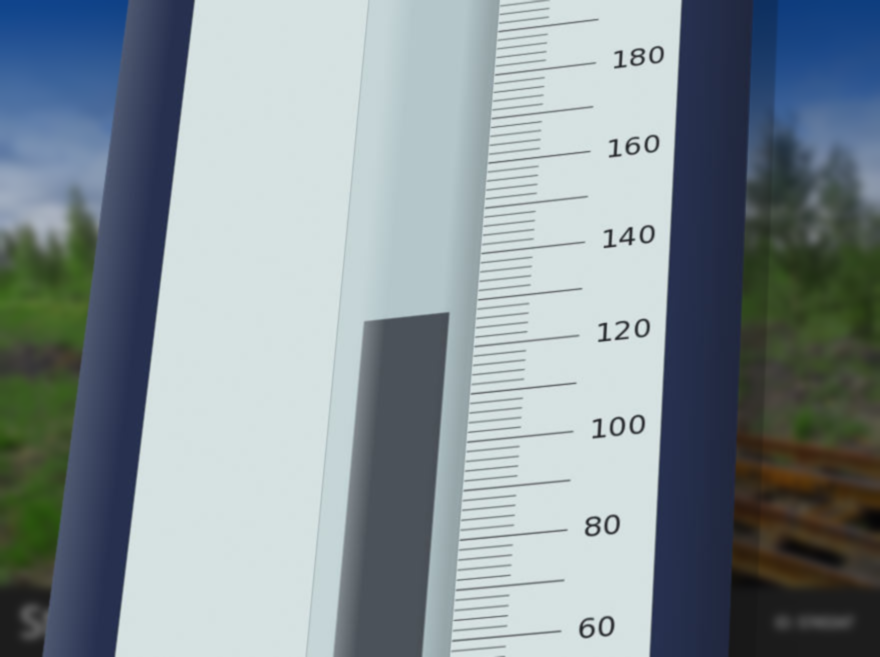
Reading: {"value": 128, "unit": "mmHg"}
